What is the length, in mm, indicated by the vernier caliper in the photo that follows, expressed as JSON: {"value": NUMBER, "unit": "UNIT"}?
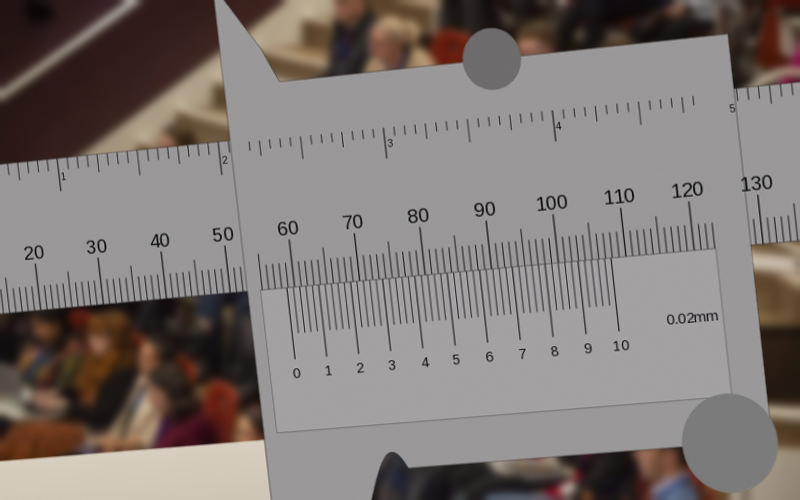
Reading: {"value": 58.8, "unit": "mm"}
